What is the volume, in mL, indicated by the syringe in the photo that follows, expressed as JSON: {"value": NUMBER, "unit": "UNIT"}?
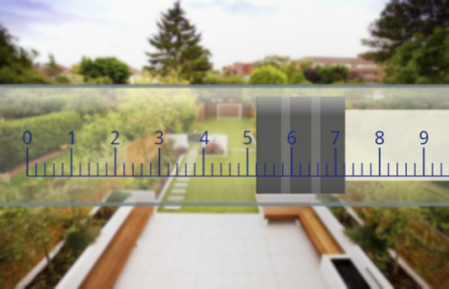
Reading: {"value": 5.2, "unit": "mL"}
